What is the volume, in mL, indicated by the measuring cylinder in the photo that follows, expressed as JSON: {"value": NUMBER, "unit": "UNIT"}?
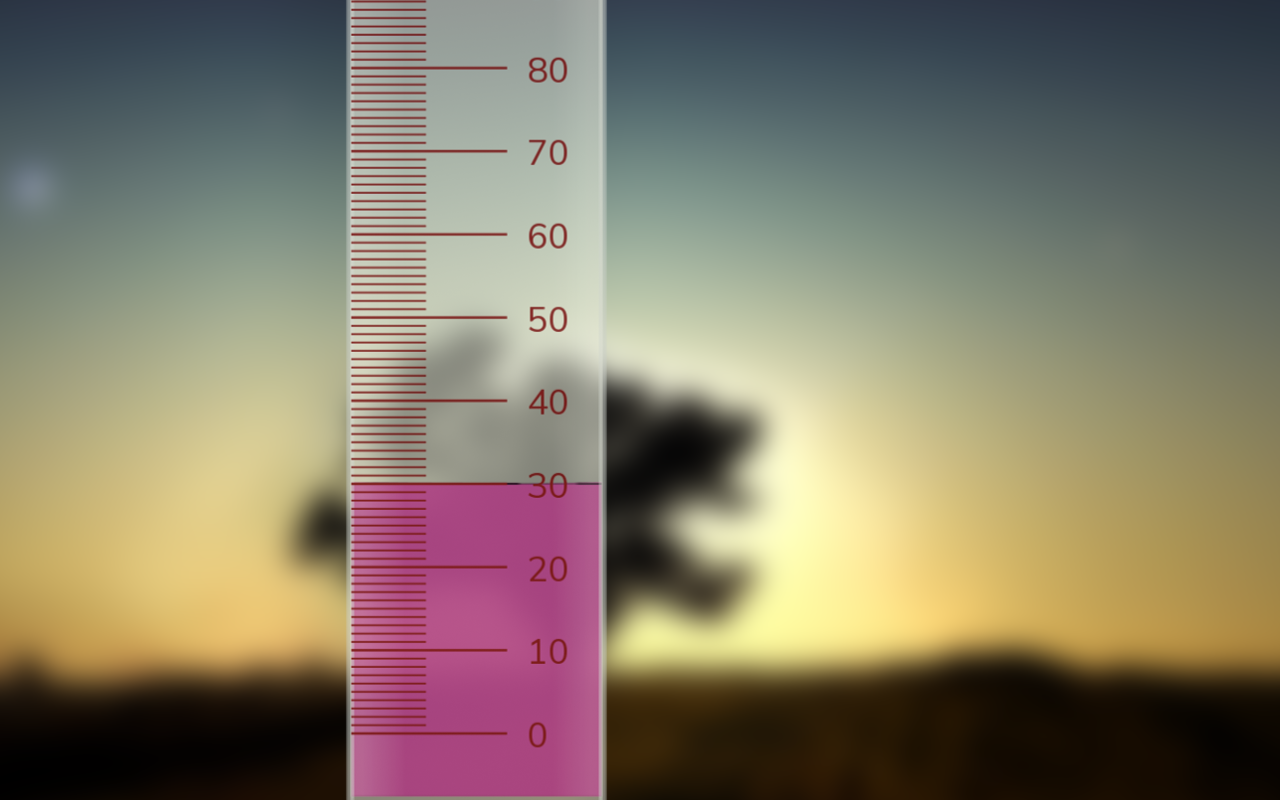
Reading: {"value": 30, "unit": "mL"}
